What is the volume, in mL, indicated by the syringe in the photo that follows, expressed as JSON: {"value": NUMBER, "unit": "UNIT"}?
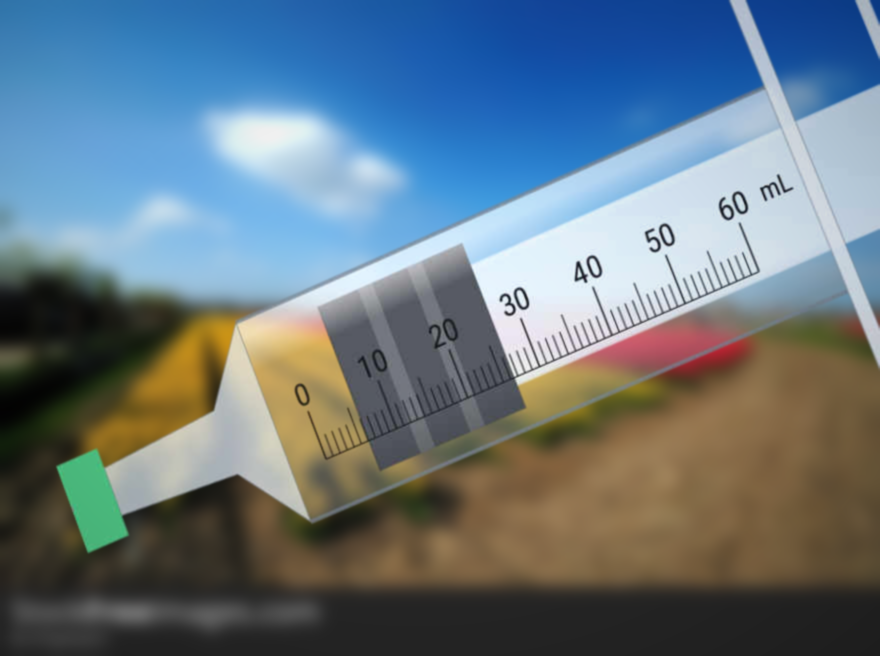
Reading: {"value": 6, "unit": "mL"}
